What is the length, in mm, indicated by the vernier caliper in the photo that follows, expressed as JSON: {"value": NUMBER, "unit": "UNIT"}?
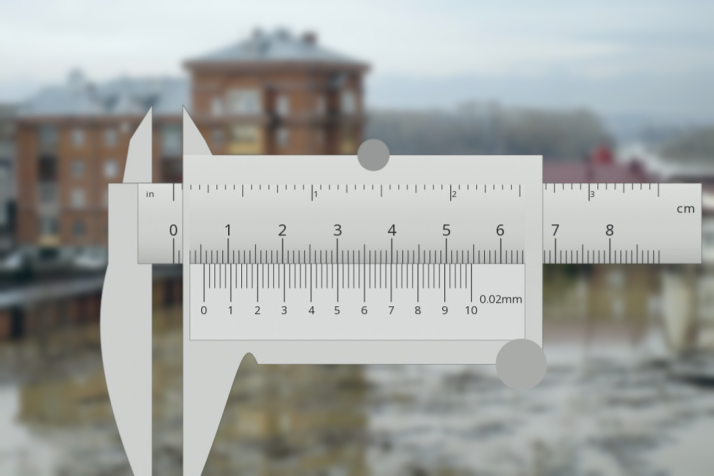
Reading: {"value": 5.6, "unit": "mm"}
